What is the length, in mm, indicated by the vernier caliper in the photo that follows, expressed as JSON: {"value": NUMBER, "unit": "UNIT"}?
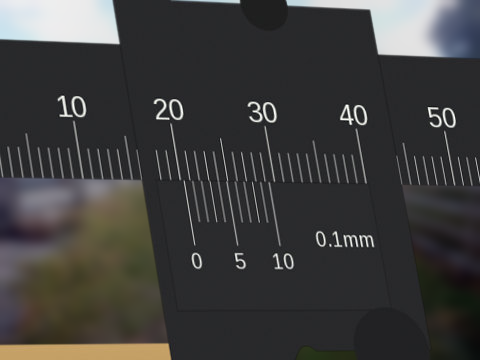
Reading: {"value": 20.4, "unit": "mm"}
